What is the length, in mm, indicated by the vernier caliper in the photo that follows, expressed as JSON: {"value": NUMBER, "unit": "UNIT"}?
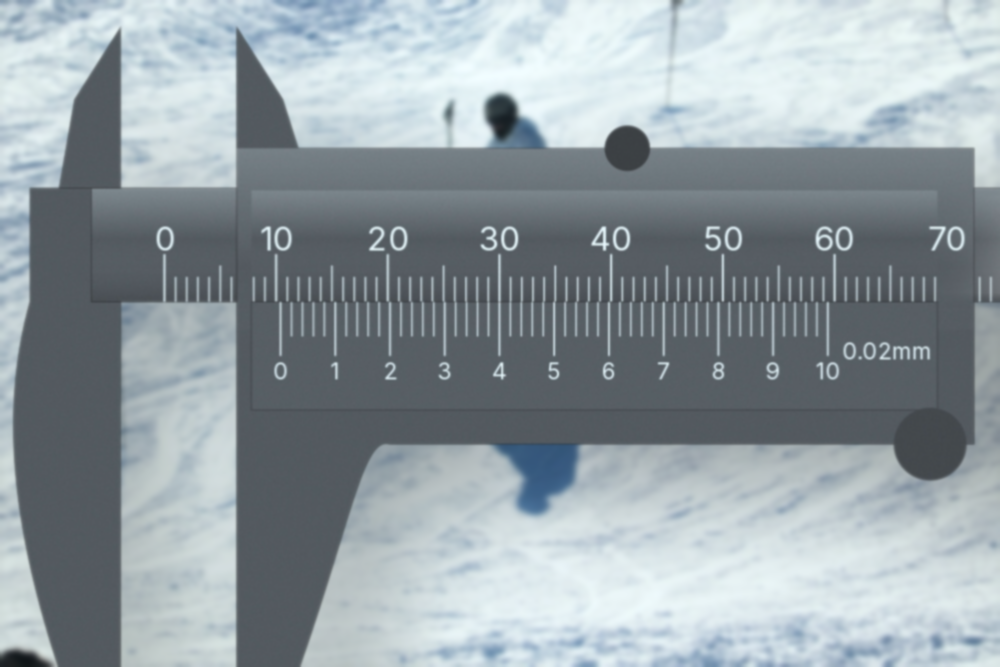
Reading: {"value": 10.4, "unit": "mm"}
